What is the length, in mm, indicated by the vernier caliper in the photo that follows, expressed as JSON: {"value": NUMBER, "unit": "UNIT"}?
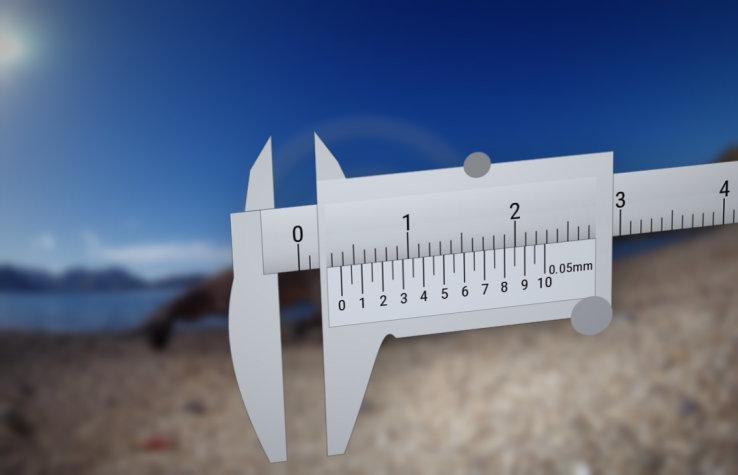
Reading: {"value": 3.8, "unit": "mm"}
